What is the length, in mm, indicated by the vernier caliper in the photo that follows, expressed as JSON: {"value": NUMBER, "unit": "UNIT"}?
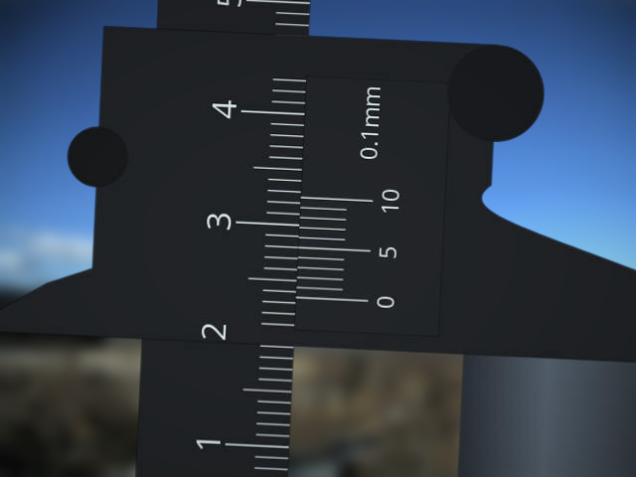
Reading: {"value": 23.5, "unit": "mm"}
